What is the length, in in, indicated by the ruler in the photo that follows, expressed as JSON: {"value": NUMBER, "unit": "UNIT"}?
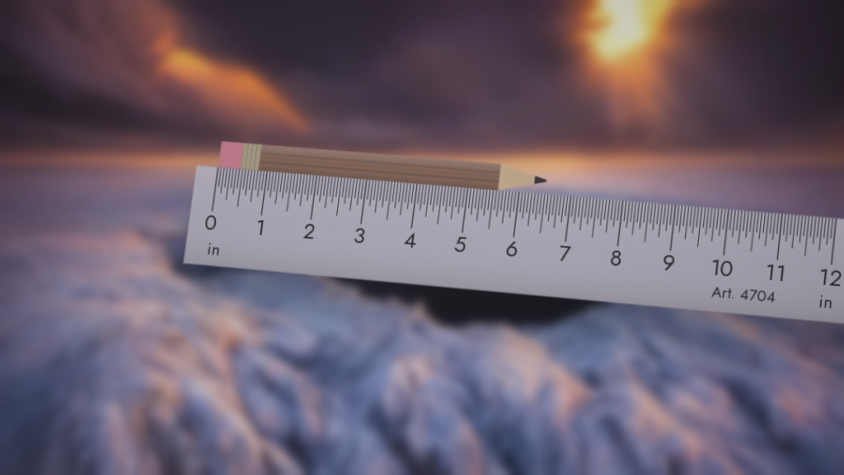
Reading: {"value": 6.5, "unit": "in"}
